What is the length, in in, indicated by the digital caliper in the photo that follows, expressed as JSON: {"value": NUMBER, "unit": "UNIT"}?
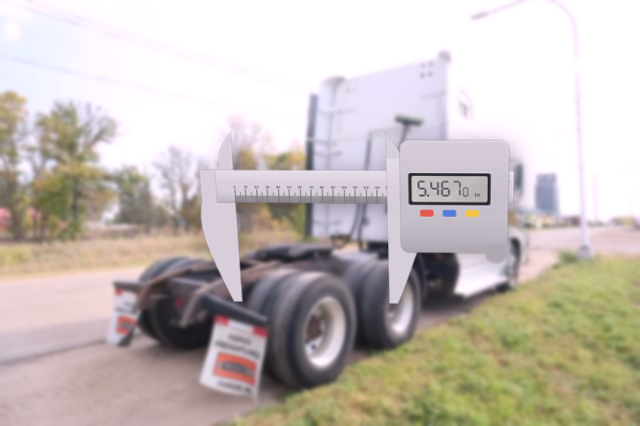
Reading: {"value": 5.4670, "unit": "in"}
